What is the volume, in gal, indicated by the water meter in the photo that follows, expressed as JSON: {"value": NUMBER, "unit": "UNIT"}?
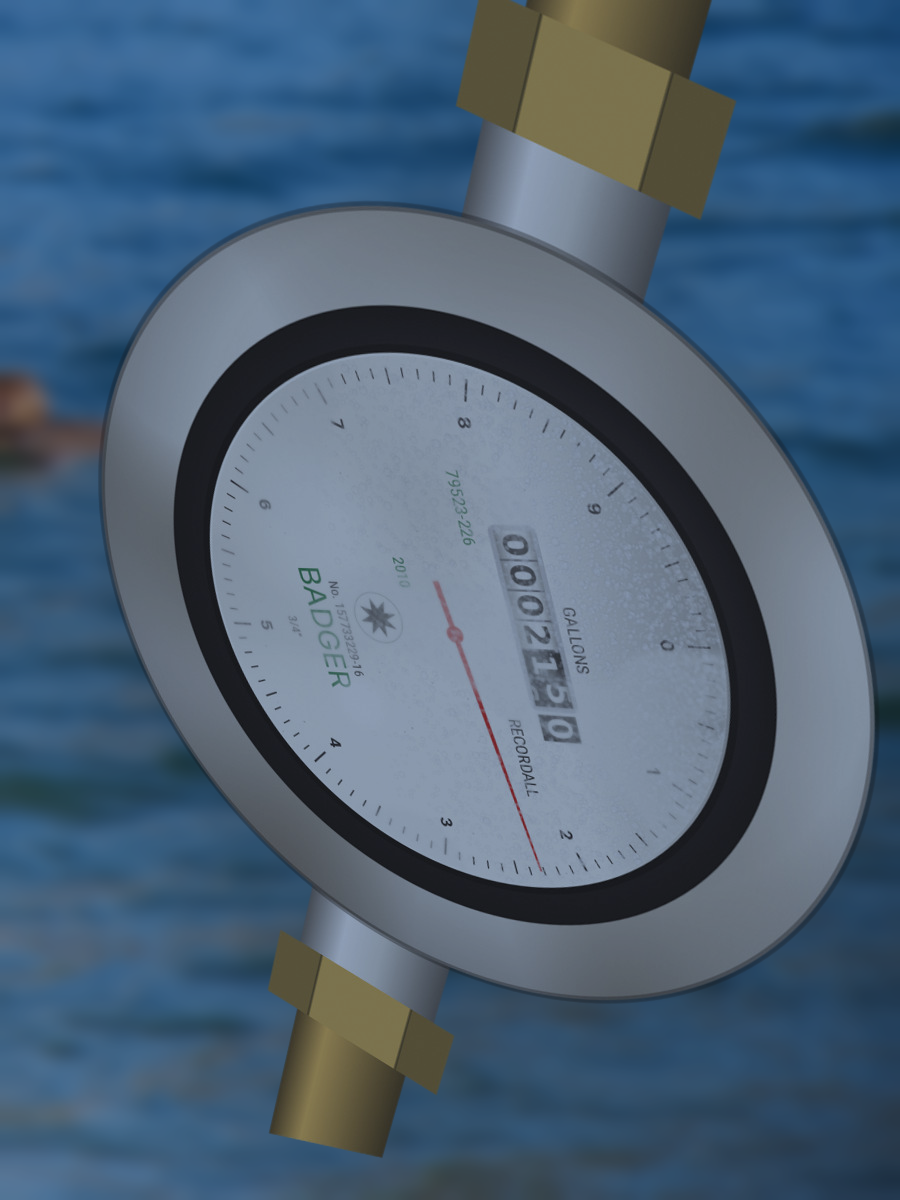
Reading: {"value": 2152.3, "unit": "gal"}
